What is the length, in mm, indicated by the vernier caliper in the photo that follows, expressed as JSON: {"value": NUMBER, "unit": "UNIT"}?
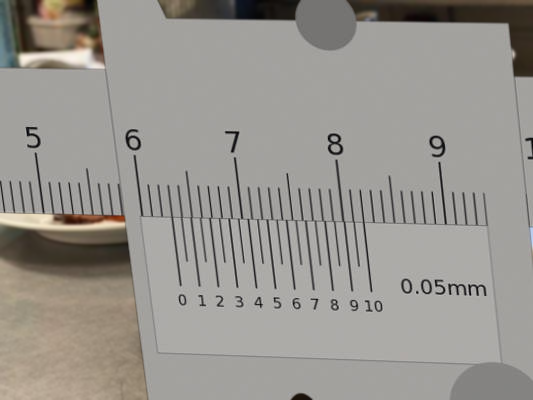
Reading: {"value": 63.0, "unit": "mm"}
